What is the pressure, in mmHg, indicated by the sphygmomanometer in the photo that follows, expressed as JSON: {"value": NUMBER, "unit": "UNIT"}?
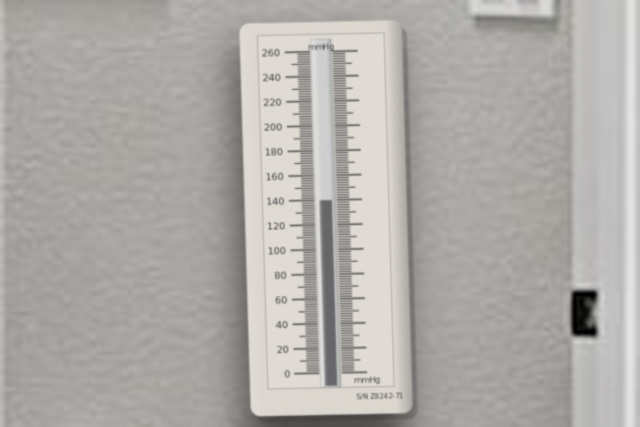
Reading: {"value": 140, "unit": "mmHg"}
